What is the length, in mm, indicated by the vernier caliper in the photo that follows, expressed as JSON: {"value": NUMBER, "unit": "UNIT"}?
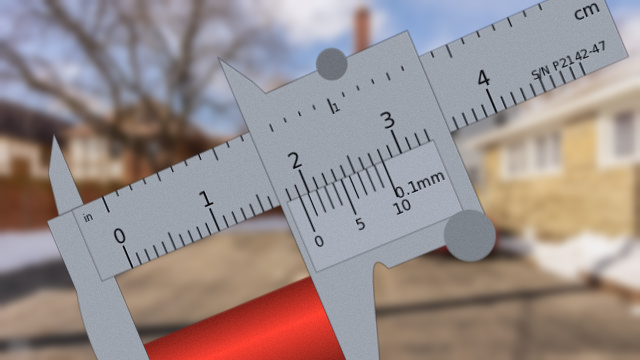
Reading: {"value": 19.0, "unit": "mm"}
